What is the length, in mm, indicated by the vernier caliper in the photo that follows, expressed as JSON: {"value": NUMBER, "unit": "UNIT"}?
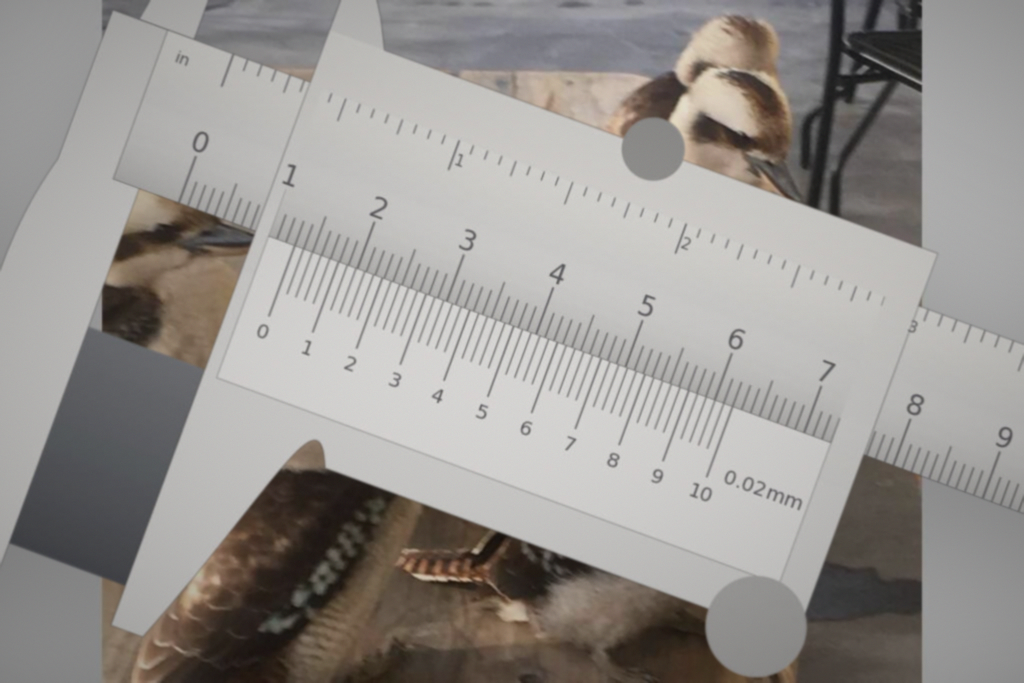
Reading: {"value": 13.0, "unit": "mm"}
